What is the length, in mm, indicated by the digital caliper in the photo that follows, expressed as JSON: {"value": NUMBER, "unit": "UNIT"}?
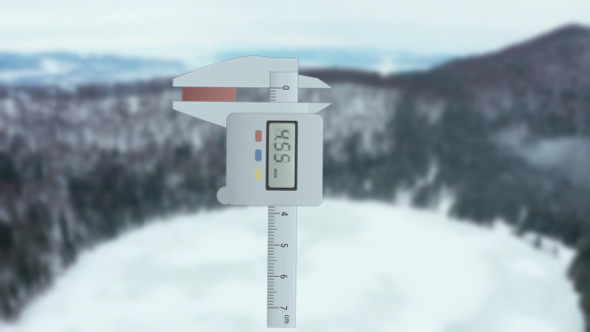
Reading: {"value": 4.55, "unit": "mm"}
